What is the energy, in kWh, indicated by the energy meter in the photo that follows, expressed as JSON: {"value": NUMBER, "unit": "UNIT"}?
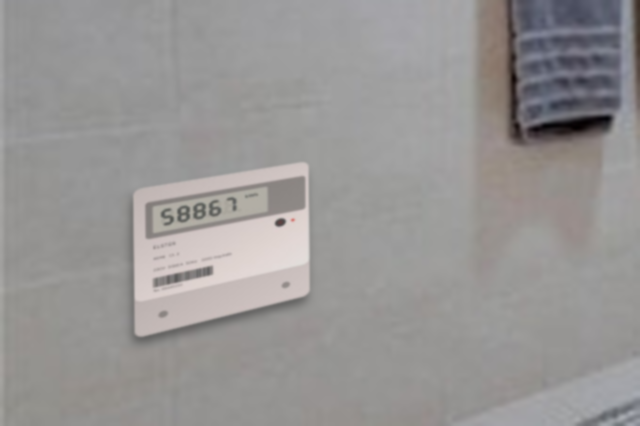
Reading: {"value": 58867, "unit": "kWh"}
